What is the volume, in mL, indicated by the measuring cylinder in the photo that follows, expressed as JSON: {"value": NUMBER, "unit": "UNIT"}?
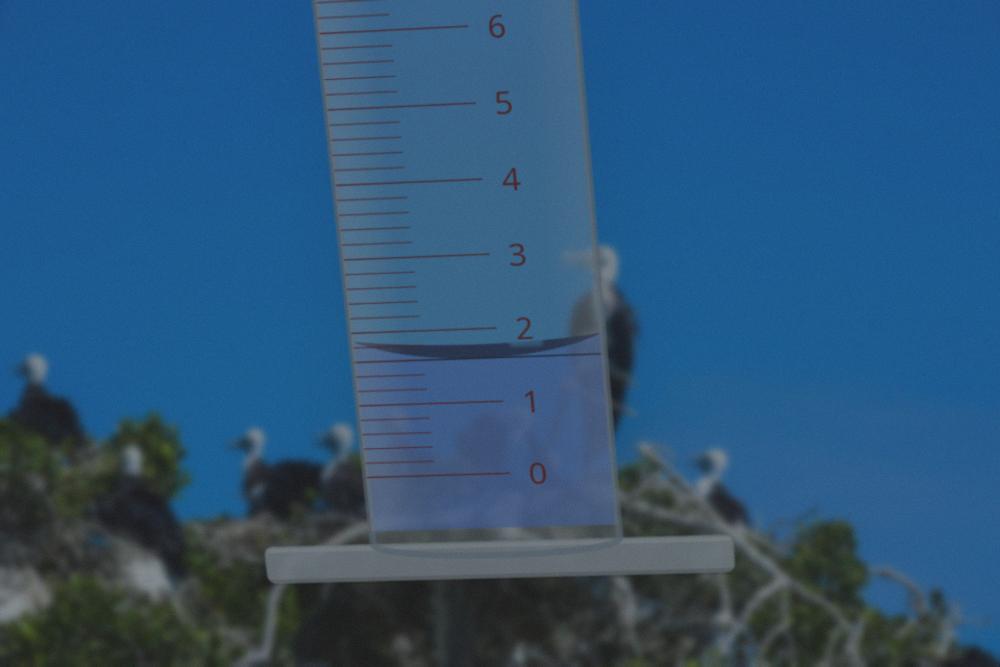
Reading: {"value": 1.6, "unit": "mL"}
